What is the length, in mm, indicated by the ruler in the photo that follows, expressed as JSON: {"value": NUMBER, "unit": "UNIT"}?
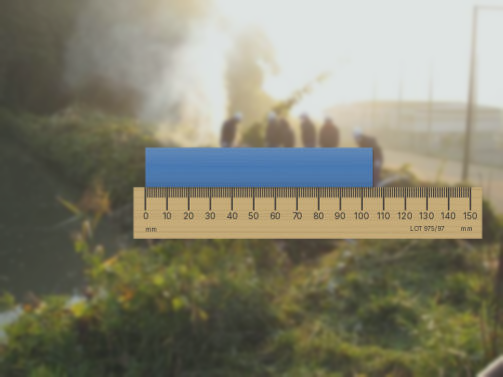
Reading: {"value": 105, "unit": "mm"}
